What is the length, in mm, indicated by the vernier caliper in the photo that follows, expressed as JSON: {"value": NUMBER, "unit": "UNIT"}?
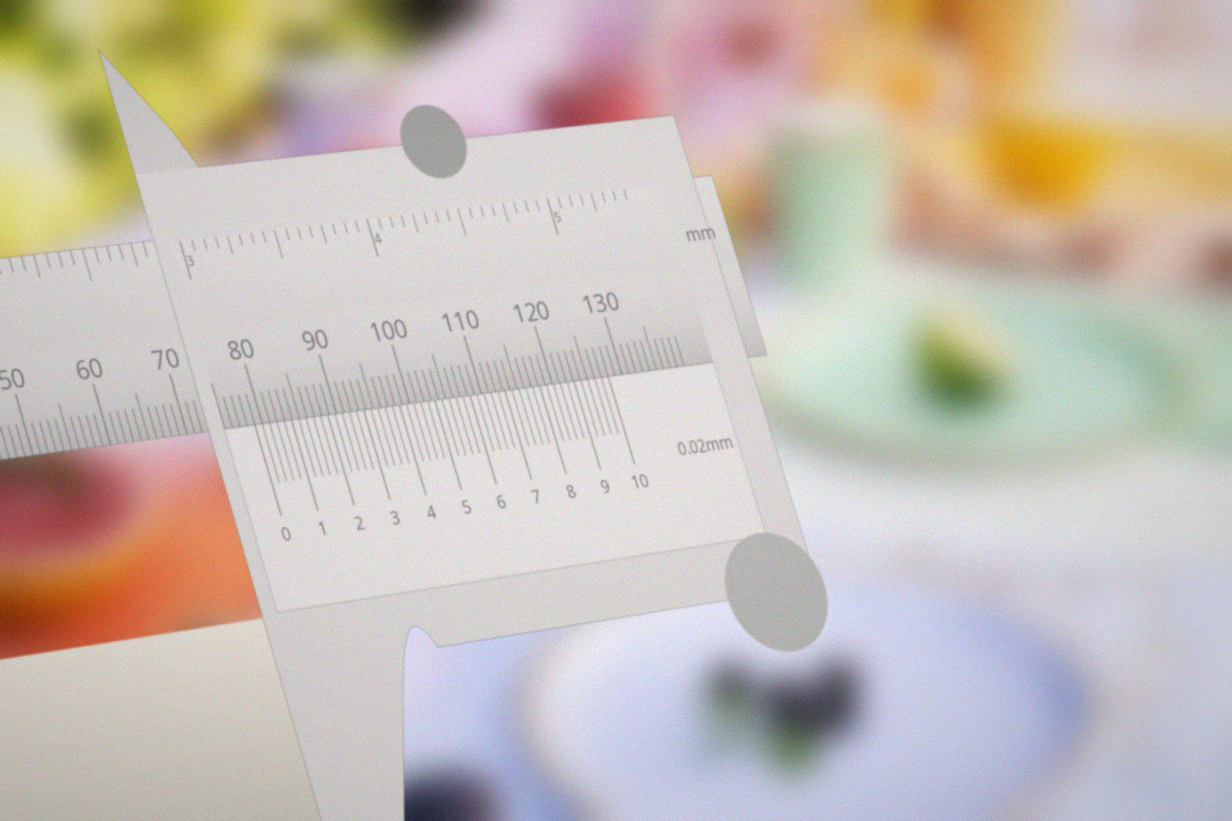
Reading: {"value": 79.0, "unit": "mm"}
